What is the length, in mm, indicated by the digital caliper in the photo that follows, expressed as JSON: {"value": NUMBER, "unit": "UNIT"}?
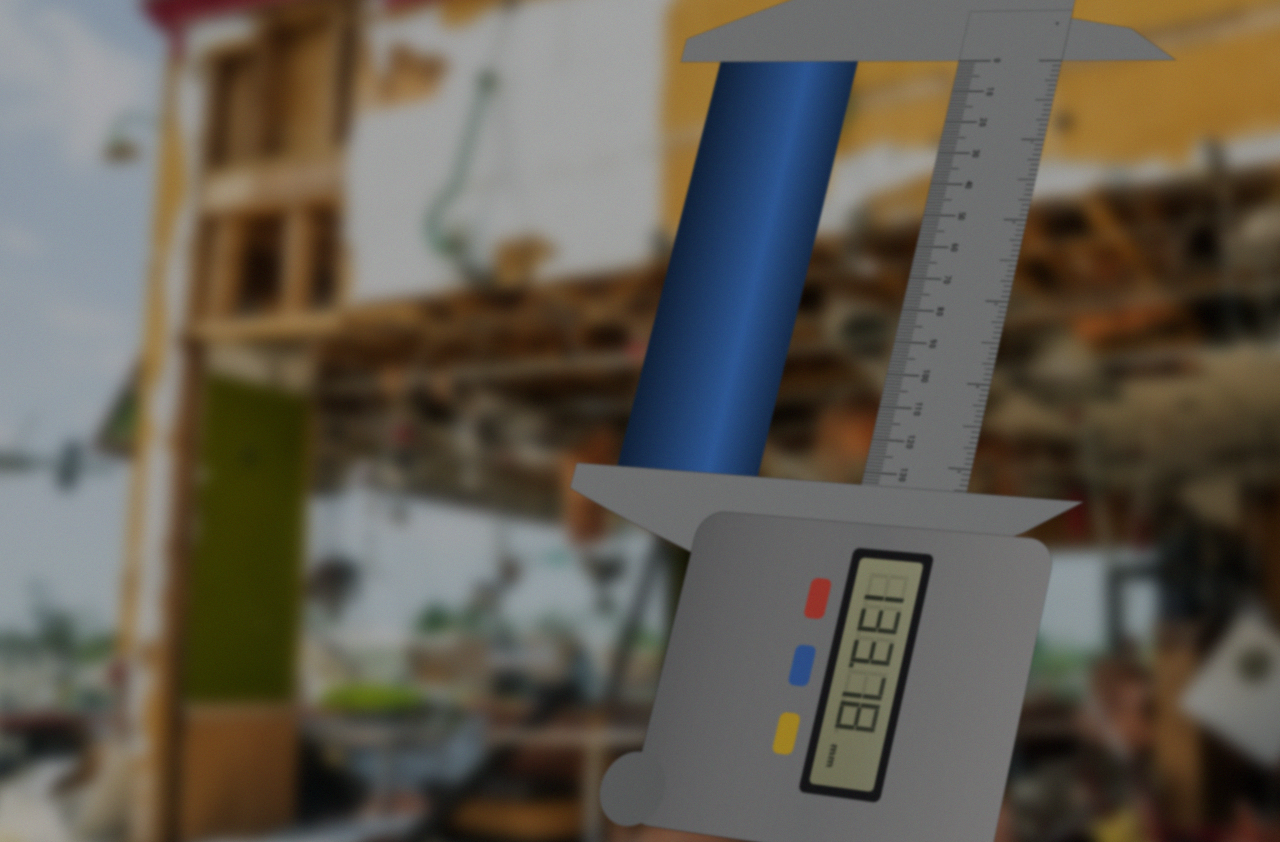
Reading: {"value": 133.78, "unit": "mm"}
